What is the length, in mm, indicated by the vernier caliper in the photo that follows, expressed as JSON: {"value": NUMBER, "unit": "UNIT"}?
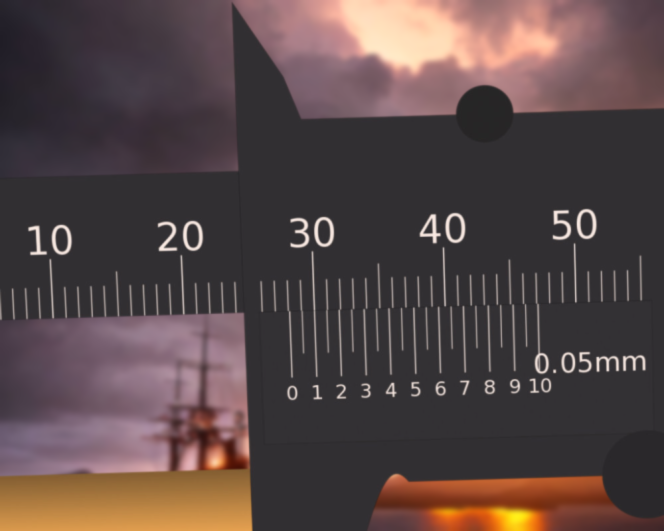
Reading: {"value": 28.1, "unit": "mm"}
